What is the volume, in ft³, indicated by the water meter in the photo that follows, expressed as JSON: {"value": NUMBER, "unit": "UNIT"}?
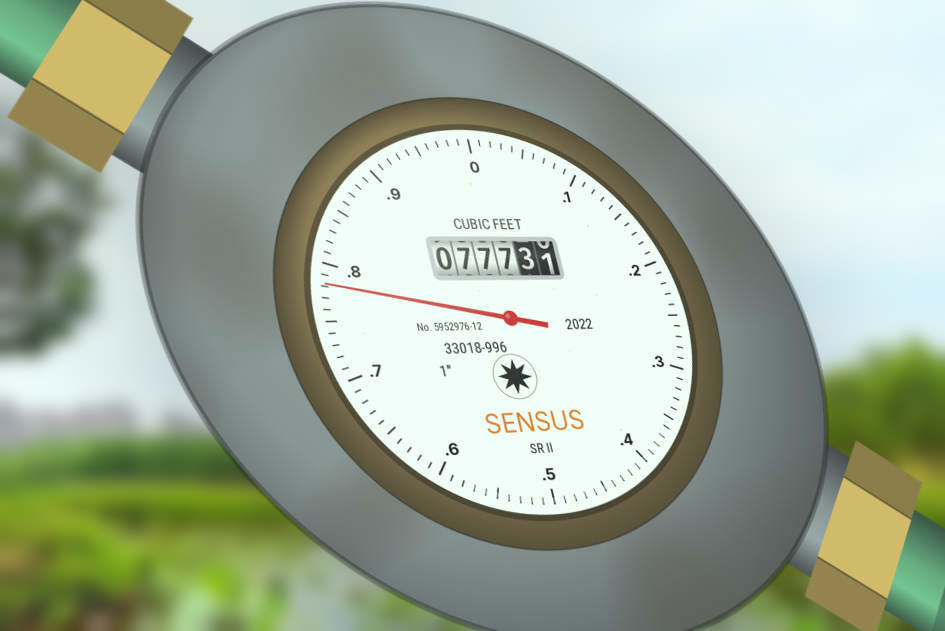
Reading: {"value": 77730.78, "unit": "ft³"}
